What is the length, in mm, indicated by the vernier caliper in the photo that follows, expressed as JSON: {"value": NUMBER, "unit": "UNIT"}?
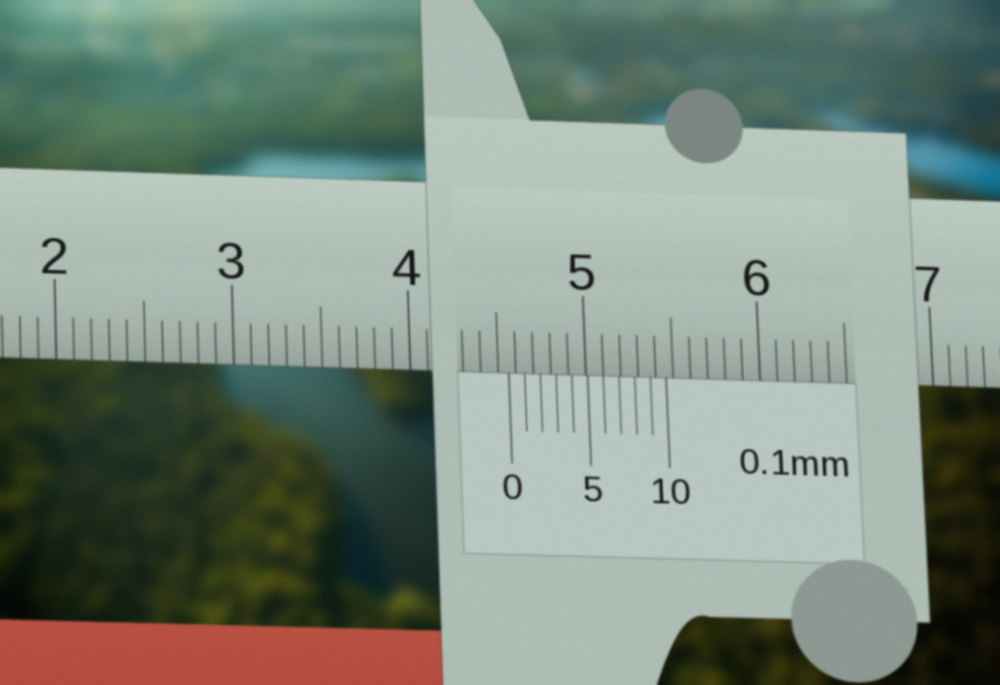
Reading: {"value": 45.6, "unit": "mm"}
